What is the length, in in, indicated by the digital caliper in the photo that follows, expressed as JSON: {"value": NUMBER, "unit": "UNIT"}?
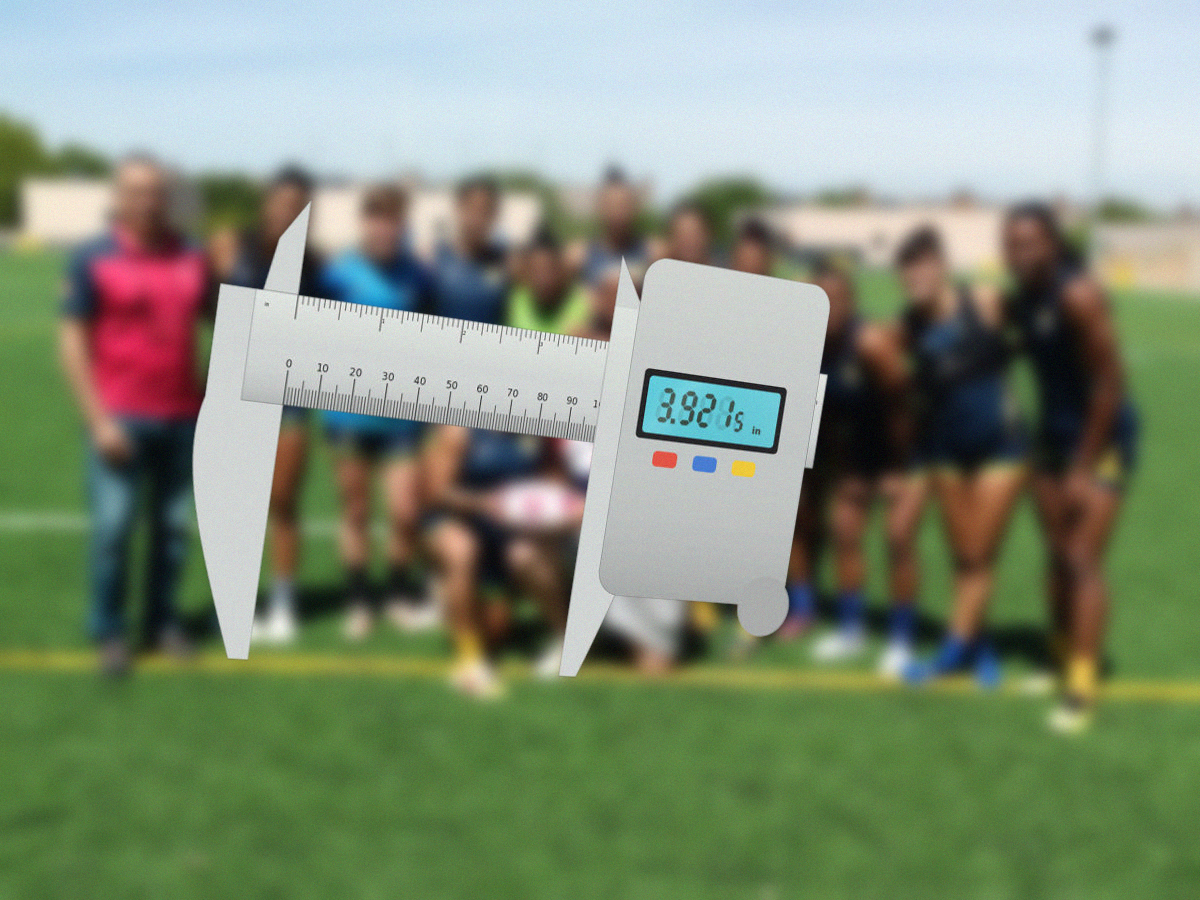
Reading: {"value": 3.9215, "unit": "in"}
